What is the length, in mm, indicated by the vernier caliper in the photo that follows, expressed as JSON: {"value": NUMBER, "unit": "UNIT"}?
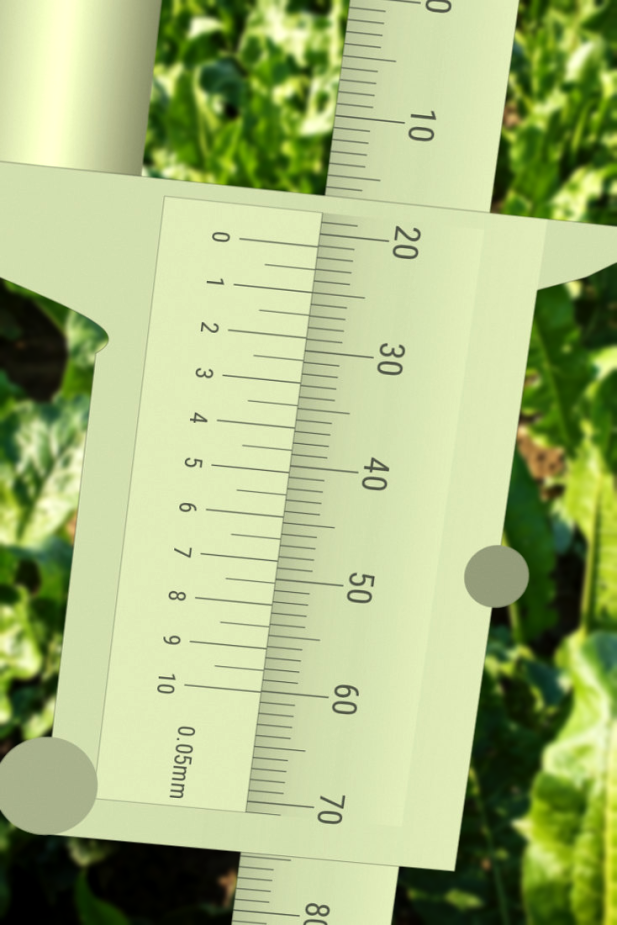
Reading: {"value": 21.1, "unit": "mm"}
